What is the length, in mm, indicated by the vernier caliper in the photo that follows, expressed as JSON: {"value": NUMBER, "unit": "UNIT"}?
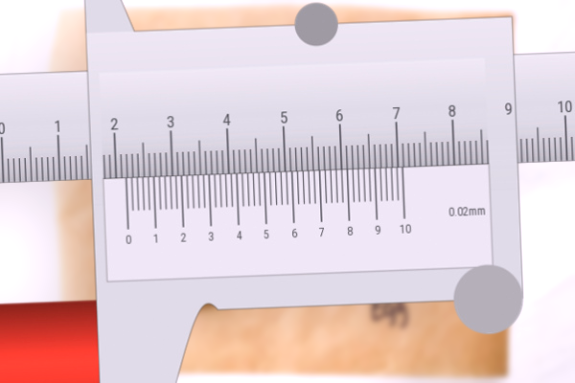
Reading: {"value": 21.8, "unit": "mm"}
